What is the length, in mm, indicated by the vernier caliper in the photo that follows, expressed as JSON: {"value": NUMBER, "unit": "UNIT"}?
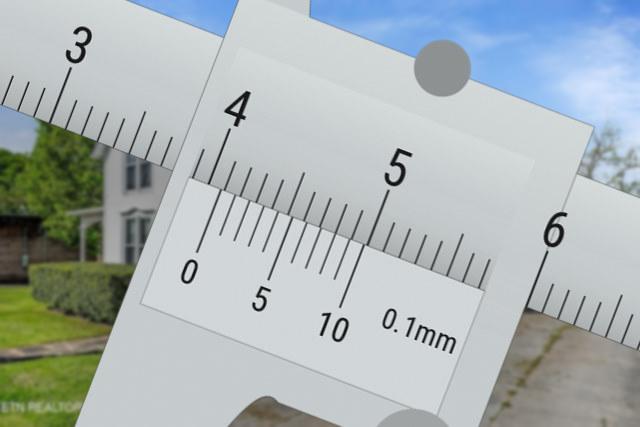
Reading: {"value": 40.8, "unit": "mm"}
